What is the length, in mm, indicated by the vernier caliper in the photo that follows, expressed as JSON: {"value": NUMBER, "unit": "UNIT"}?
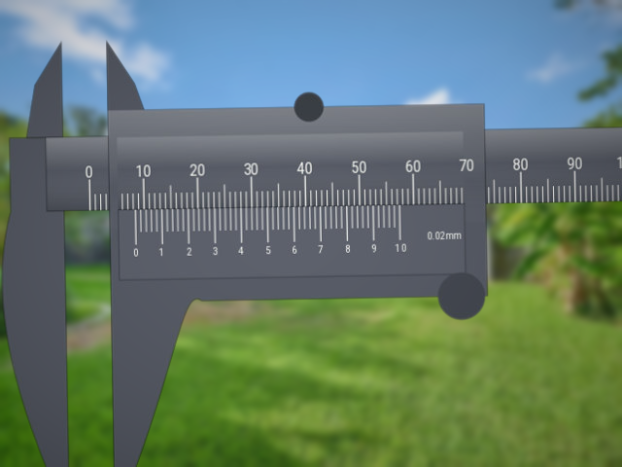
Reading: {"value": 8.4, "unit": "mm"}
